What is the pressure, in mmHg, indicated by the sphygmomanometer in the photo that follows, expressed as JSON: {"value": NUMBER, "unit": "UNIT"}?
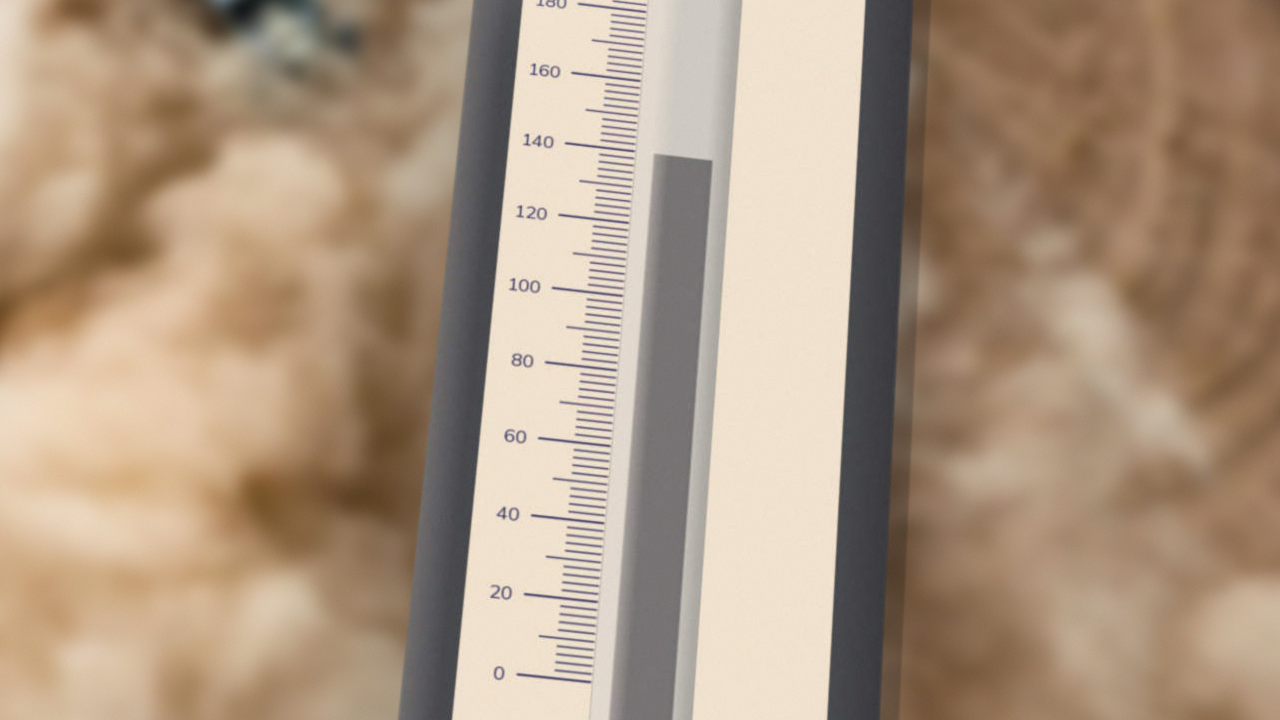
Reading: {"value": 140, "unit": "mmHg"}
